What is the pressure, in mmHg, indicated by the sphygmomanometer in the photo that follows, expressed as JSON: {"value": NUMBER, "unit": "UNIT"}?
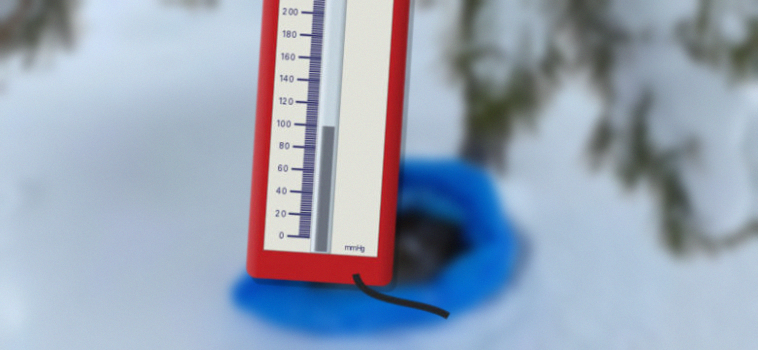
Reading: {"value": 100, "unit": "mmHg"}
